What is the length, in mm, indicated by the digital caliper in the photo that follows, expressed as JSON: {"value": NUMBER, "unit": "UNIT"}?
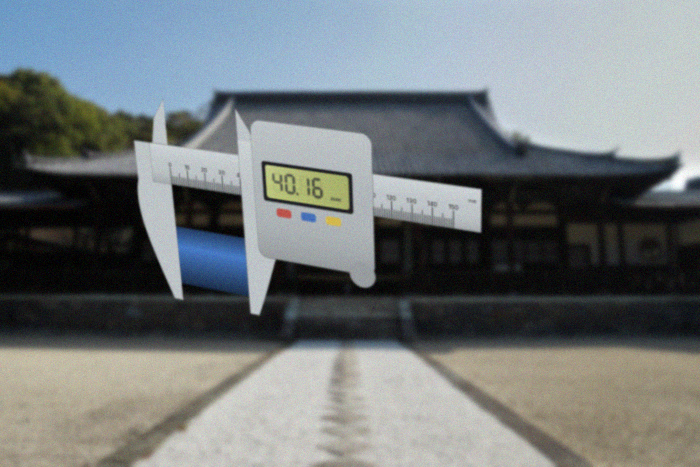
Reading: {"value": 40.16, "unit": "mm"}
